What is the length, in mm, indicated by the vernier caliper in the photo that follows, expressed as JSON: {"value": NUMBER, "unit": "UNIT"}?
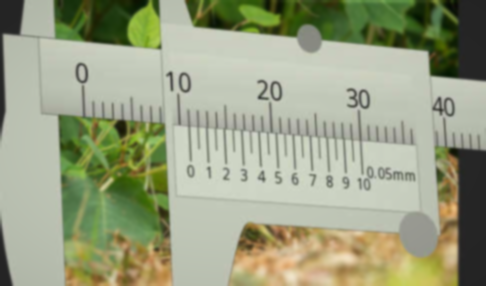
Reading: {"value": 11.0, "unit": "mm"}
